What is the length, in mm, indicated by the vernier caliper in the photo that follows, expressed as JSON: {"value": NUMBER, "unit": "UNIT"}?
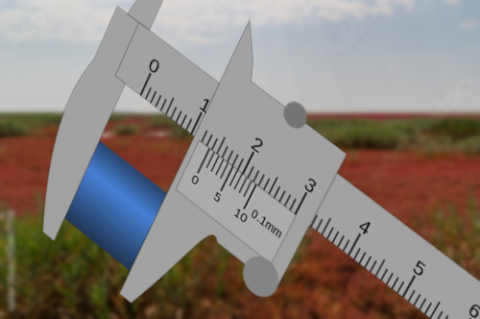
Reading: {"value": 13.6, "unit": "mm"}
